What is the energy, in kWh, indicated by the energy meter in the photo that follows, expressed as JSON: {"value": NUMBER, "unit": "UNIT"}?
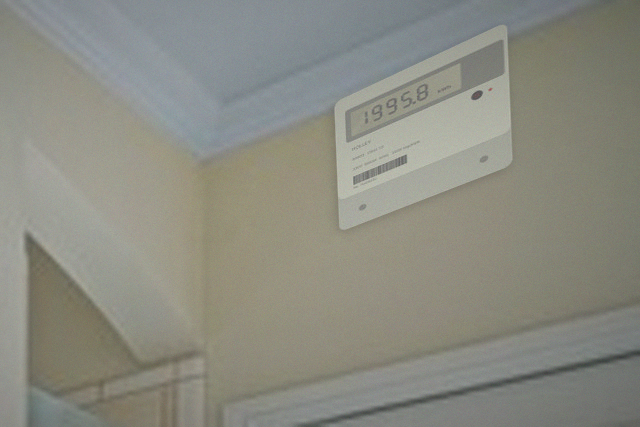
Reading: {"value": 1995.8, "unit": "kWh"}
